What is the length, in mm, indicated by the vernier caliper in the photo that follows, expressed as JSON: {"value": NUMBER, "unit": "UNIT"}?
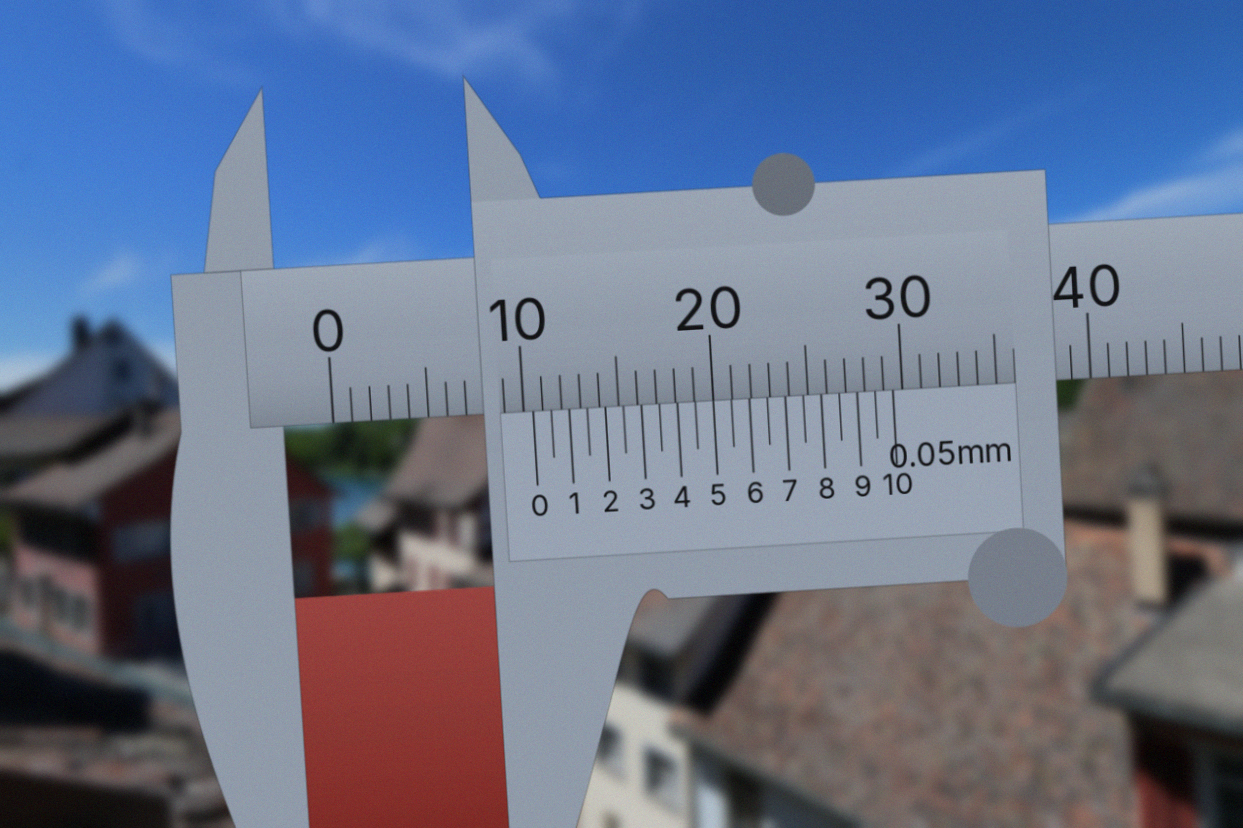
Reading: {"value": 10.5, "unit": "mm"}
